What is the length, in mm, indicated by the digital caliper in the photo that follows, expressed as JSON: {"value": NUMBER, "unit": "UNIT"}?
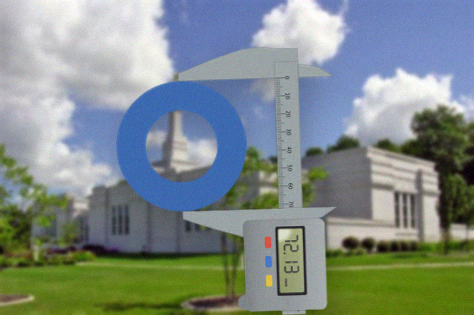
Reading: {"value": 72.13, "unit": "mm"}
